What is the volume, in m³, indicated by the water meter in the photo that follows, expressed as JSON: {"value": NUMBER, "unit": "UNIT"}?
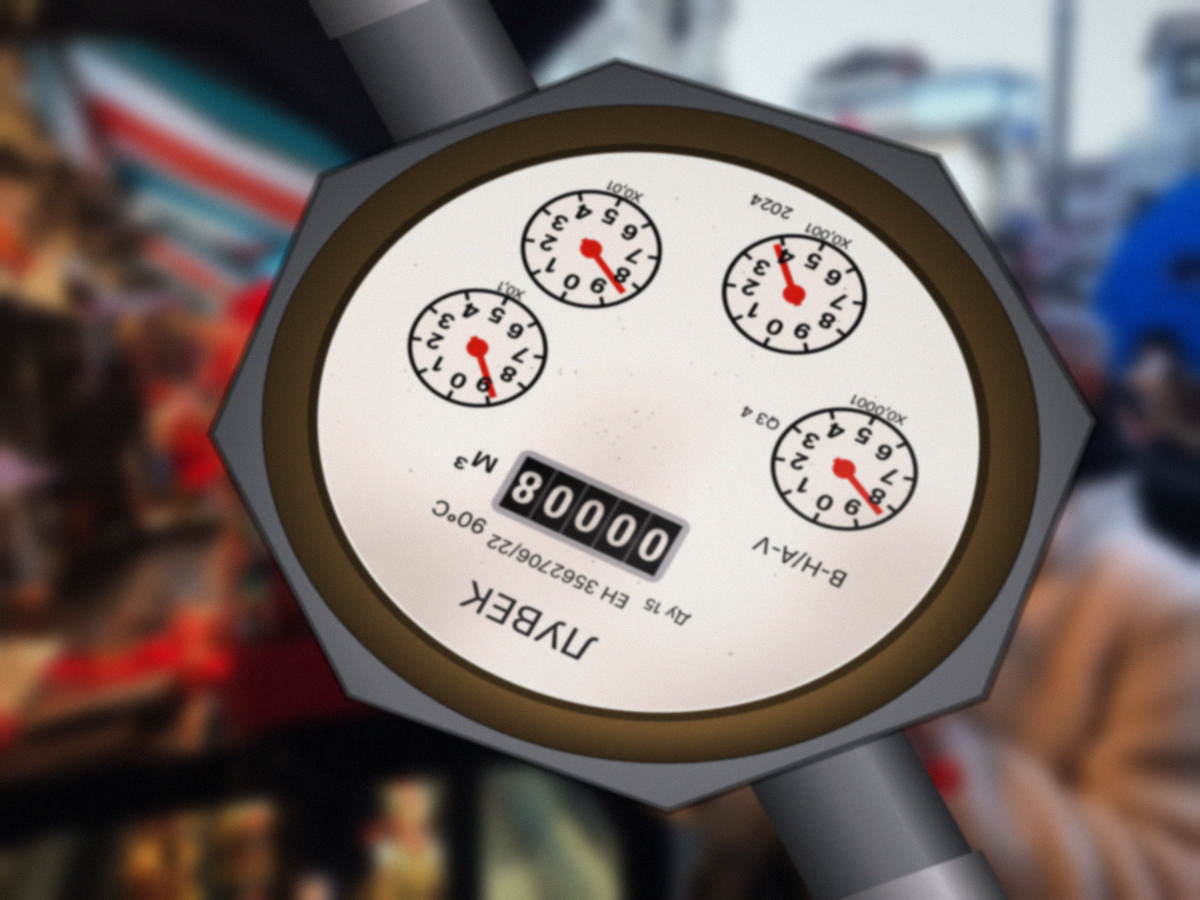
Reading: {"value": 8.8838, "unit": "m³"}
